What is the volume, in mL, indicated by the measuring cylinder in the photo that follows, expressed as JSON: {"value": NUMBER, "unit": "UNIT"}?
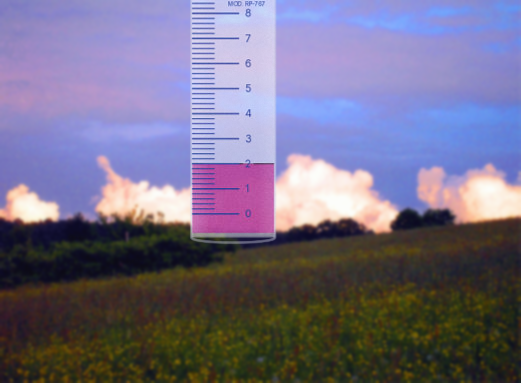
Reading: {"value": 2, "unit": "mL"}
